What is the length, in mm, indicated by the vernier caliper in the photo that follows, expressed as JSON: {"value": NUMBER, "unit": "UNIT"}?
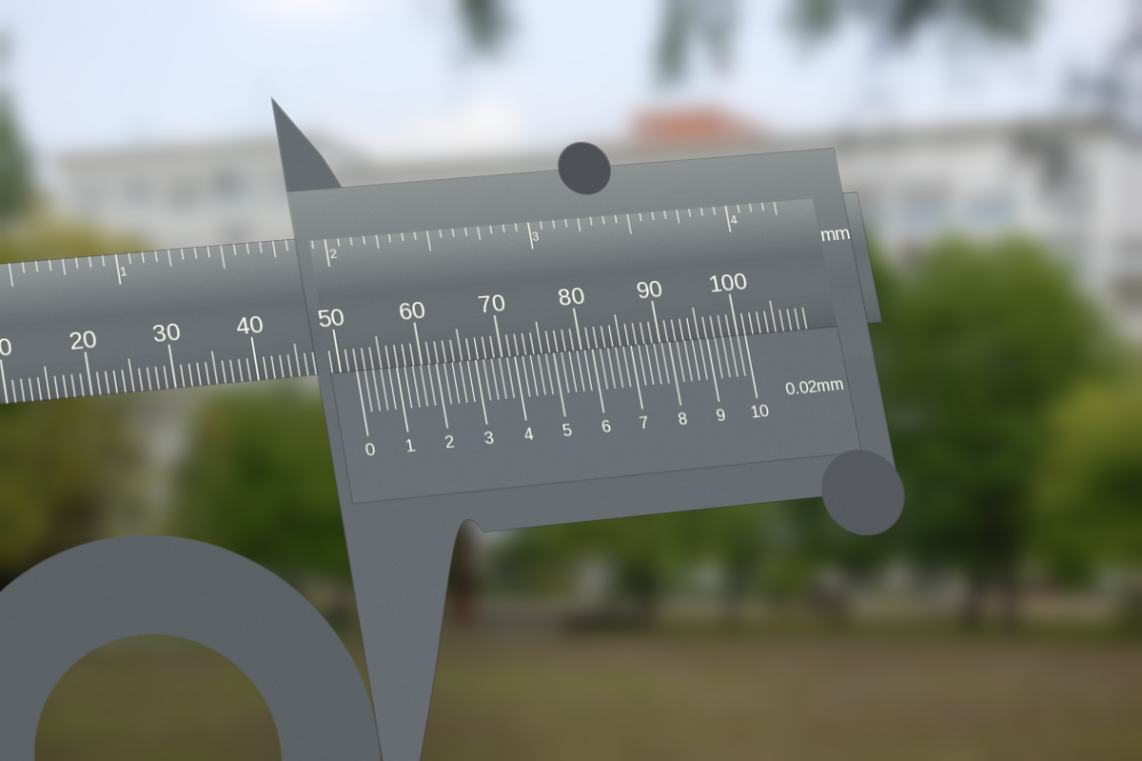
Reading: {"value": 52.0, "unit": "mm"}
